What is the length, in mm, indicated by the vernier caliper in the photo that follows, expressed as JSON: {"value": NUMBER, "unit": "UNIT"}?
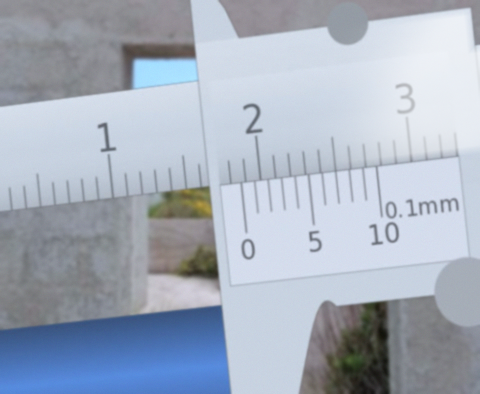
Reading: {"value": 18.7, "unit": "mm"}
